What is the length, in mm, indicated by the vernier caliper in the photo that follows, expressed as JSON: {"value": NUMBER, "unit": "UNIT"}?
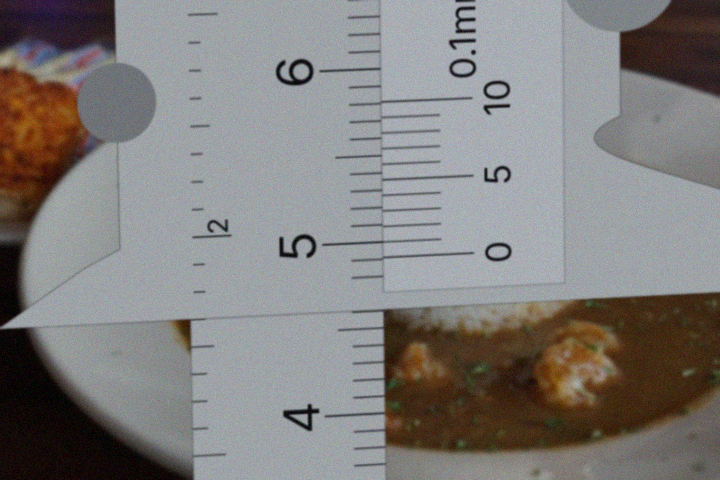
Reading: {"value": 49.1, "unit": "mm"}
